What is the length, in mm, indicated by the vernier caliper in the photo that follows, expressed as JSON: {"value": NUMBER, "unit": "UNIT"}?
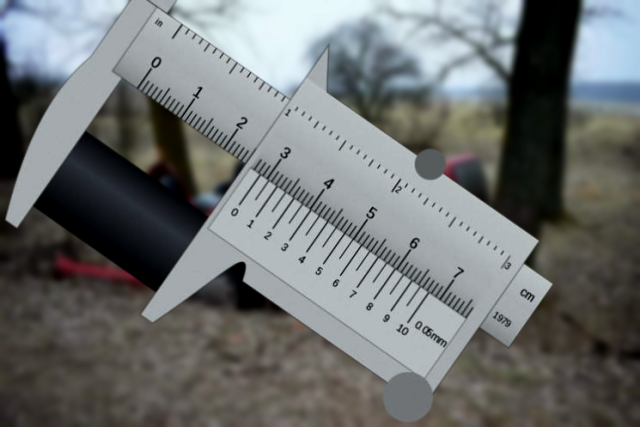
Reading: {"value": 28.5, "unit": "mm"}
